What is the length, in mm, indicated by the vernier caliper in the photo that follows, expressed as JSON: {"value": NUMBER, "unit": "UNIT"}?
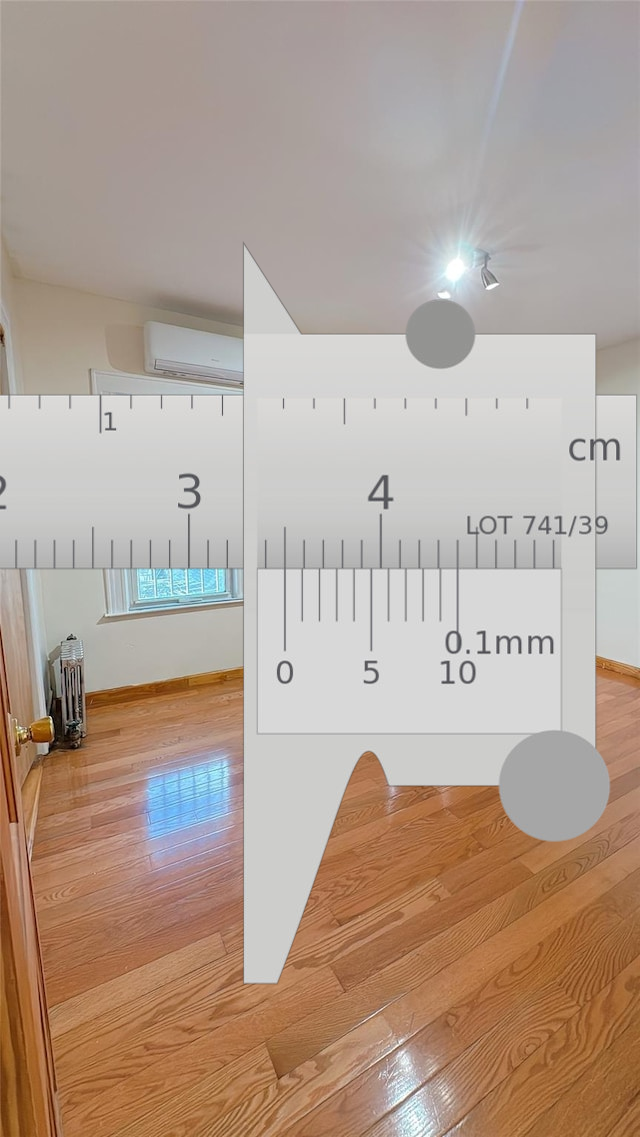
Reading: {"value": 35.0, "unit": "mm"}
